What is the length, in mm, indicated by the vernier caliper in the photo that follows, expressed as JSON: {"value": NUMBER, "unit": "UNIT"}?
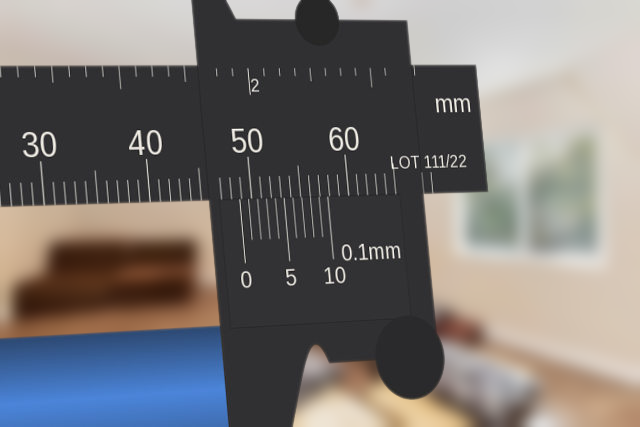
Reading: {"value": 48.8, "unit": "mm"}
